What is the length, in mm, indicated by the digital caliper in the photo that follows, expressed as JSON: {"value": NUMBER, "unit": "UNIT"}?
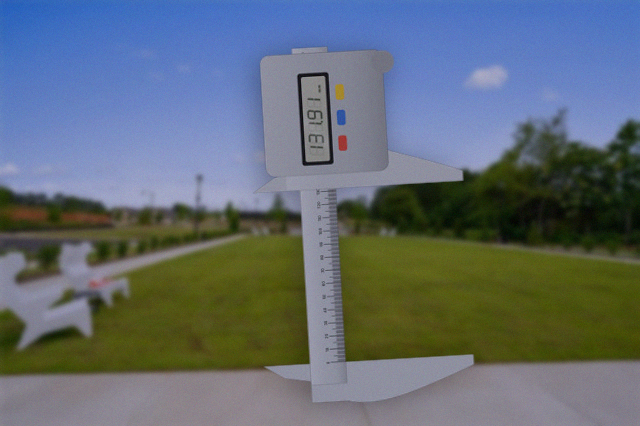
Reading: {"value": 131.91, "unit": "mm"}
